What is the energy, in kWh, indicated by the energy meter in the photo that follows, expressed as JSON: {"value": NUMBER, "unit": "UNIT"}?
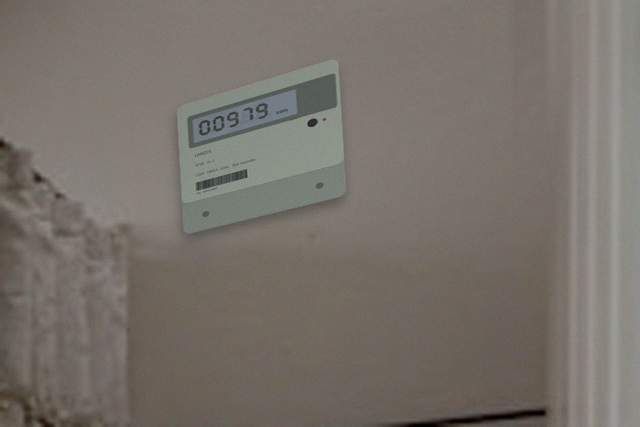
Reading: {"value": 979, "unit": "kWh"}
